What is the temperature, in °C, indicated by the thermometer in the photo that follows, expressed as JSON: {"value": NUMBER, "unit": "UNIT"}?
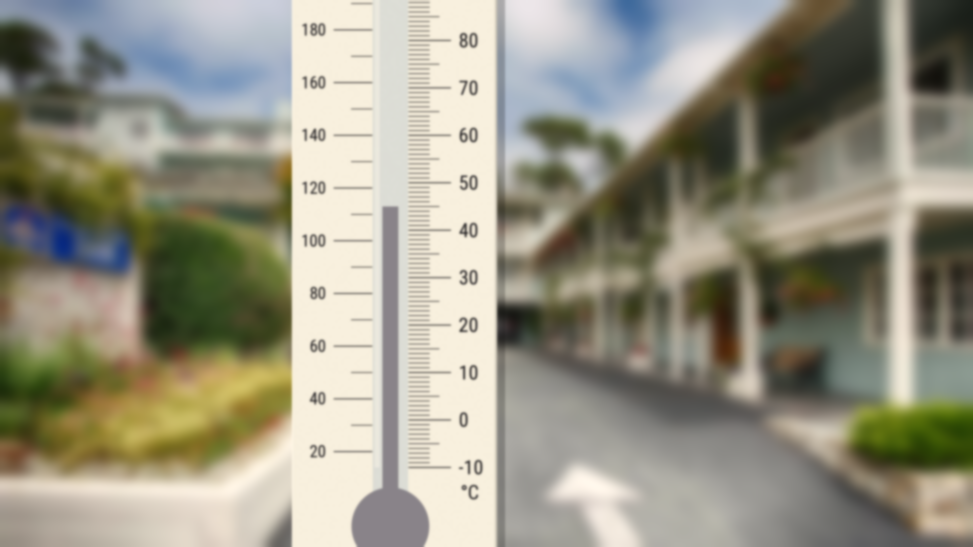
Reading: {"value": 45, "unit": "°C"}
